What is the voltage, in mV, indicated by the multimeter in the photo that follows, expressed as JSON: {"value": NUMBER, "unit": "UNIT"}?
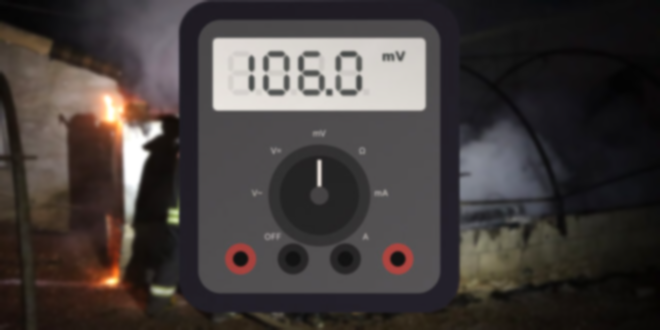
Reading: {"value": 106.0, "unit": "mV"}
